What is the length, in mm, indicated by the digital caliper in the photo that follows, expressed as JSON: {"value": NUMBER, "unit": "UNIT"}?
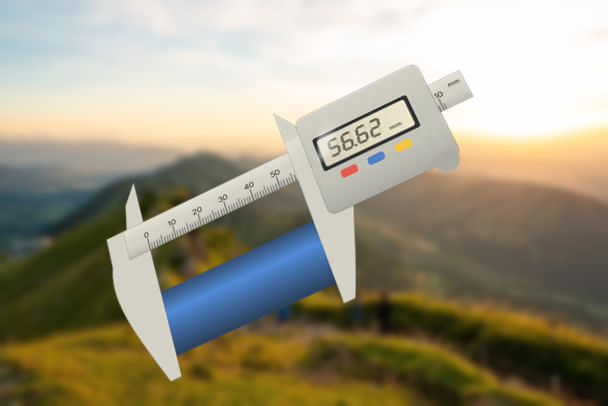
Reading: {"value": 56.62, "unit": "mm"}
